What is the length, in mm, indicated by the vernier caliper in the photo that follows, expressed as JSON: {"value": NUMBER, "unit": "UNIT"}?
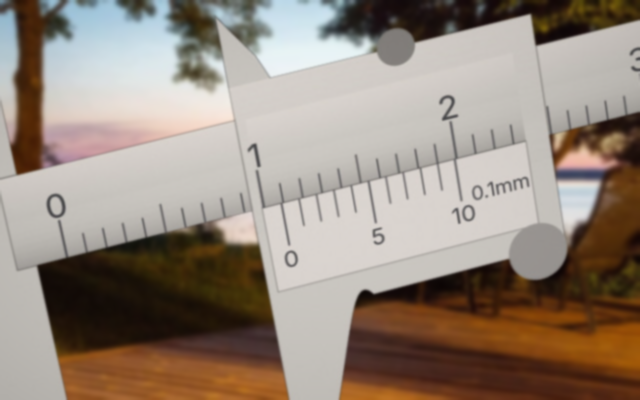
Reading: {"value": 10.9, "unit": "mm"}
